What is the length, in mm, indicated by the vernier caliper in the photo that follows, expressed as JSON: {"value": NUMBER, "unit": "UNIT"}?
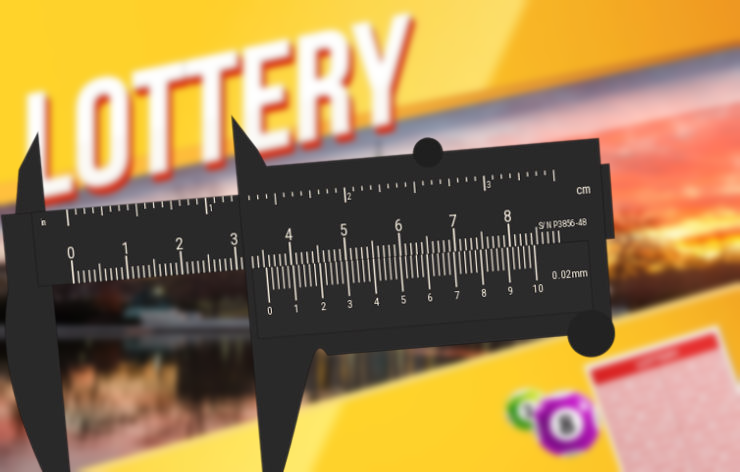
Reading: {"value": 35.4, "unit": "mm"}
